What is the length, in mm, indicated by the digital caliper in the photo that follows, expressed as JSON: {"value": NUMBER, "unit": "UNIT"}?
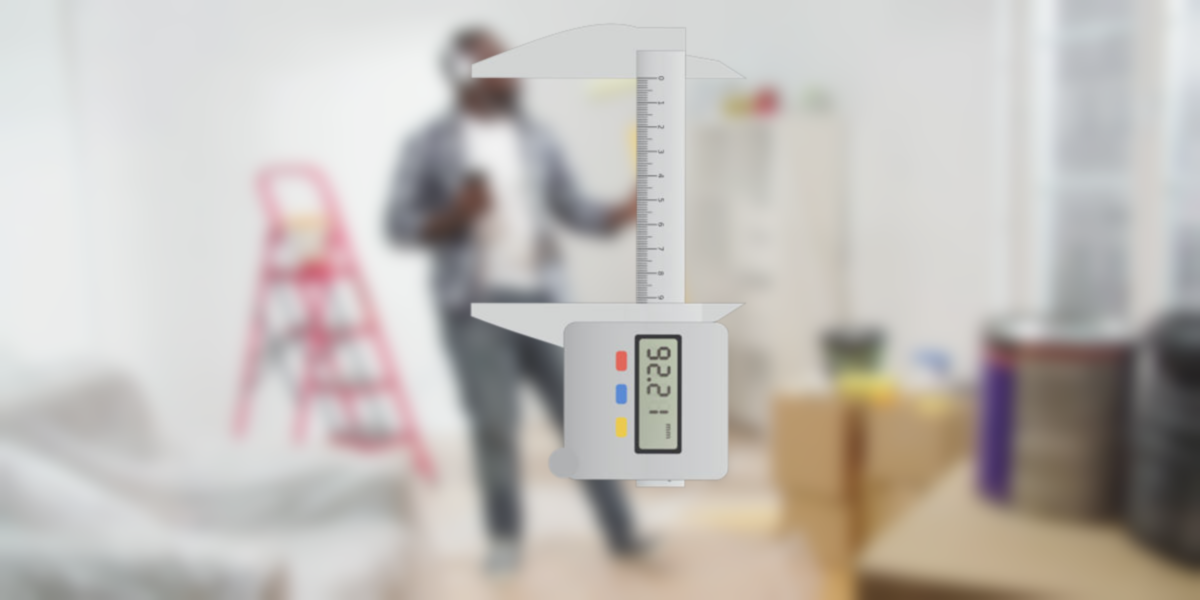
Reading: {"value": 92.21, "unit": "mm"}
